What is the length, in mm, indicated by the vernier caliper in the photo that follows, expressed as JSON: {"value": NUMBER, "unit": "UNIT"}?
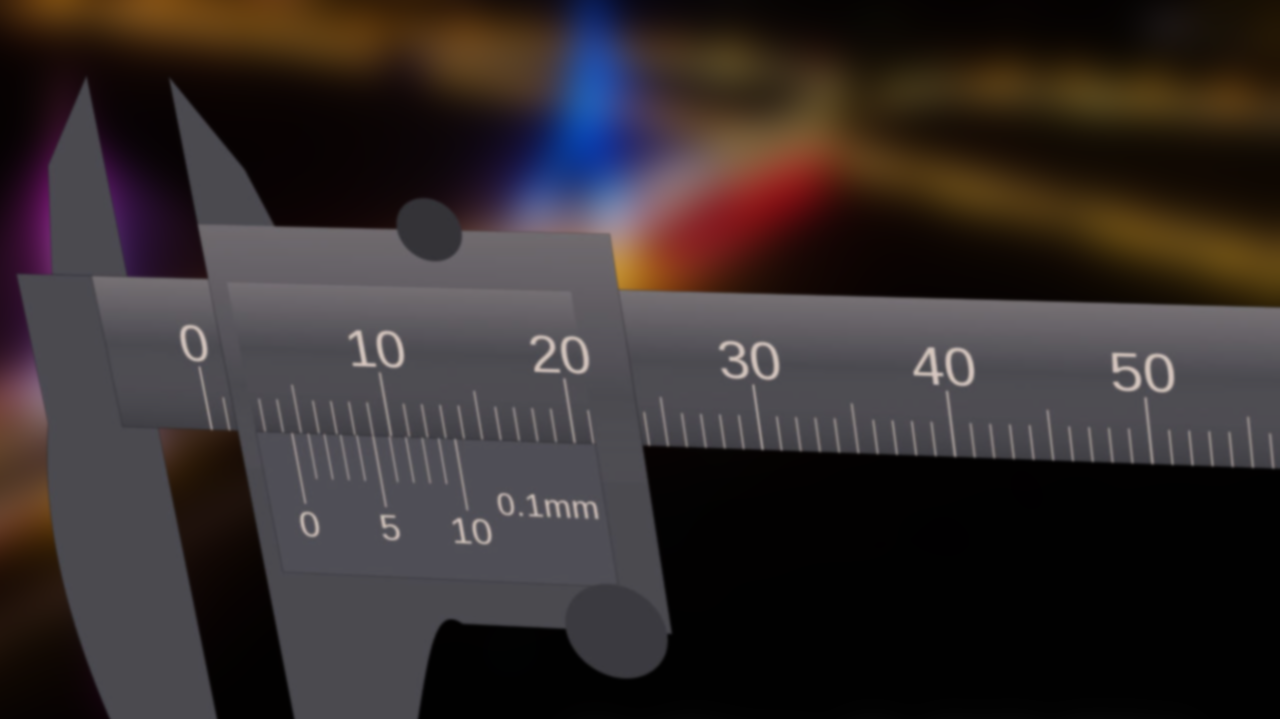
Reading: {"value": 4.5, "unit": "mm"}
